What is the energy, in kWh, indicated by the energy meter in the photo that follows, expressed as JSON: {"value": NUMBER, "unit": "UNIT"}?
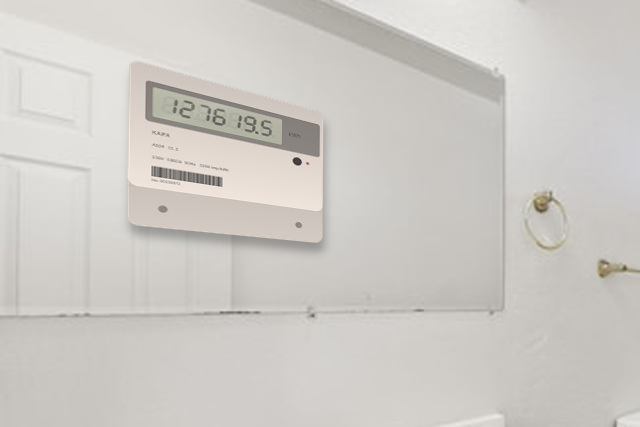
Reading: {"value": 127619.5, "unit": "kWh"}
